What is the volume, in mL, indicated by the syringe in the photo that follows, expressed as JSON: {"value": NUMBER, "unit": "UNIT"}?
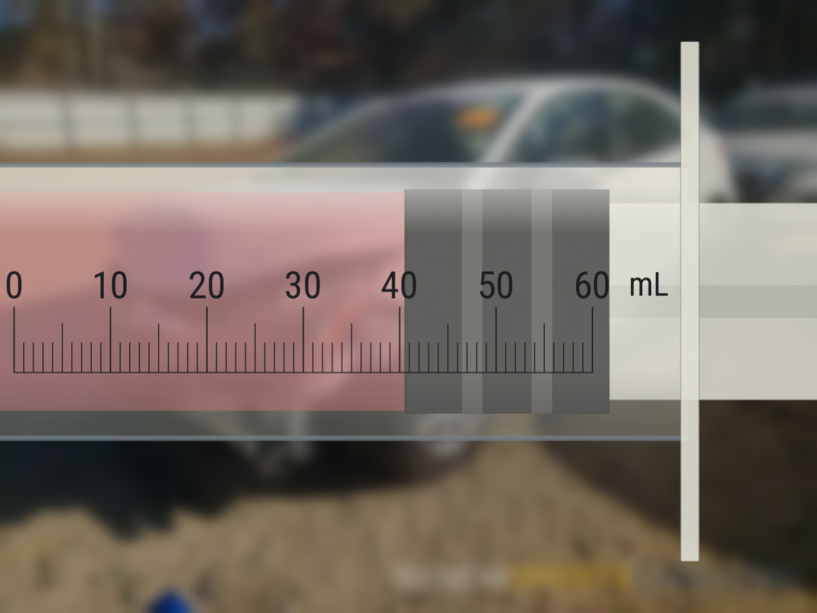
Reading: {"value": 40.5, "unit": "mL"}
